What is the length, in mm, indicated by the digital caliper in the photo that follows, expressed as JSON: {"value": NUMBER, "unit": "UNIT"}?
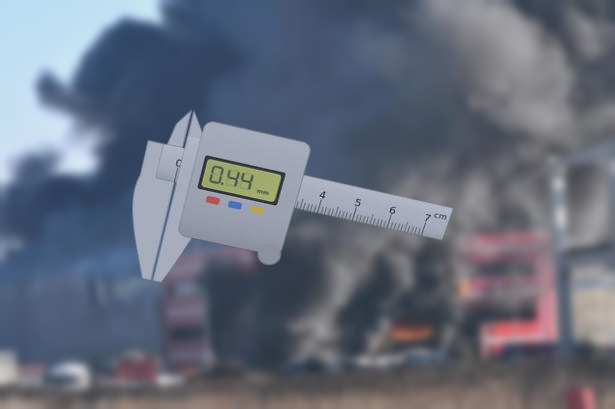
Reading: {"value": 0.44, "unit": "mm"}
